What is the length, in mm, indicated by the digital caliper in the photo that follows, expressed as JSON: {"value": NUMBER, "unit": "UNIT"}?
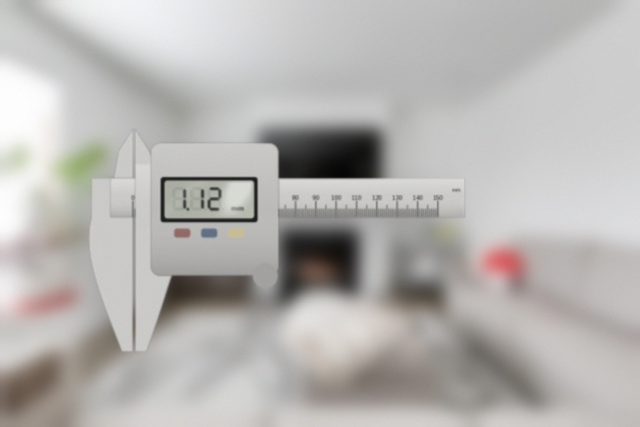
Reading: {"value": 1.12, "unit": "mm"}
